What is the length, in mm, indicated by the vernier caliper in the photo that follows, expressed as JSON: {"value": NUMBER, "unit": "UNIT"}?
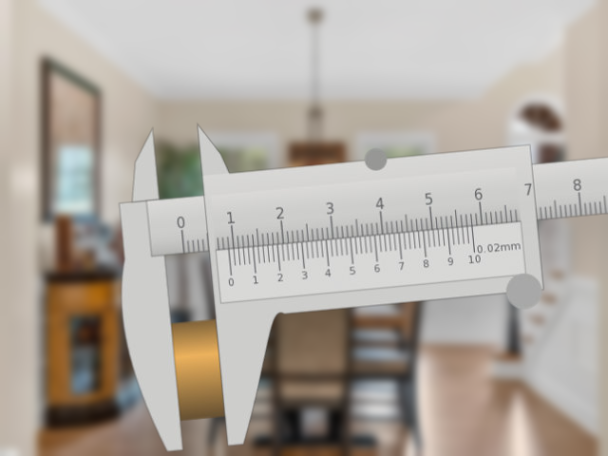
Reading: {"value": 9.0, "unit": "mm"}
